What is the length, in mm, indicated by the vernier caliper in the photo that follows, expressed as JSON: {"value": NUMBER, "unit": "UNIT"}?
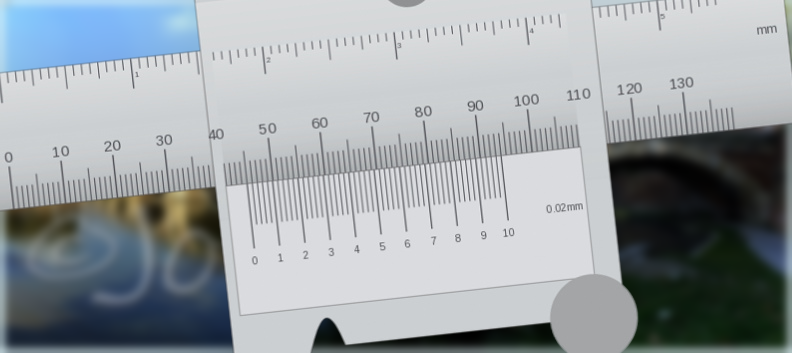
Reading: {"value": 45.0, "unit": "mm"}
